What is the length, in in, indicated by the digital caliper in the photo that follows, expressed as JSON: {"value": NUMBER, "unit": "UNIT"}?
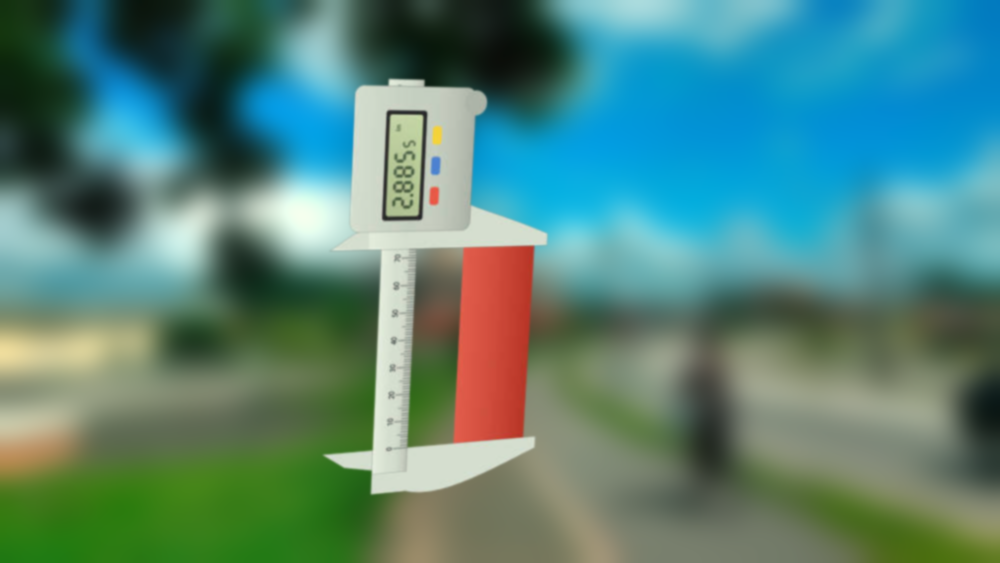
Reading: {"value": 2.8855, "unit": "in"}
